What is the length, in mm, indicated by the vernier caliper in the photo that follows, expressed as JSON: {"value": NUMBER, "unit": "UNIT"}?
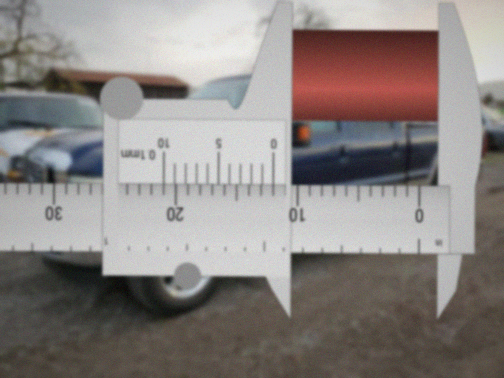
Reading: {"value": 12.0, "unit": "mm"}
